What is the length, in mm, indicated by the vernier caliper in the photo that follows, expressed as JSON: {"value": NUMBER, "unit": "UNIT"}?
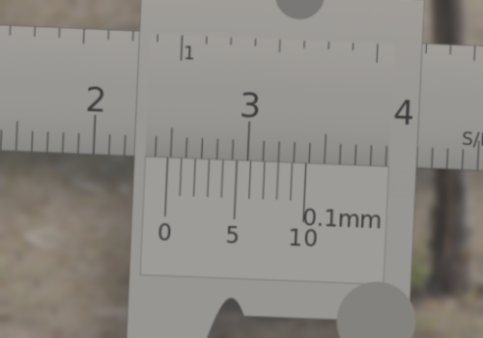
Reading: {"value": 24.8, "unit": "mm"}
